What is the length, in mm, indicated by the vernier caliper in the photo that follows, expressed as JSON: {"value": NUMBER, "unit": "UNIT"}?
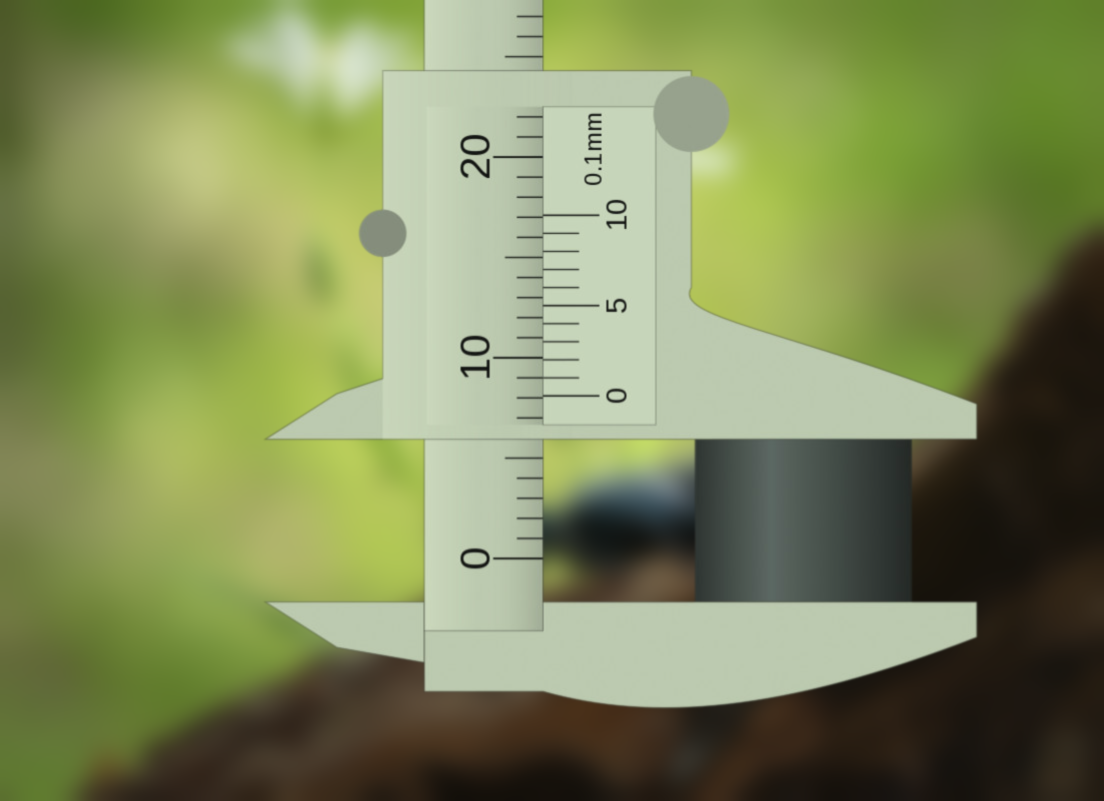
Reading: {"value": 8.1, "unit": "mm"}
